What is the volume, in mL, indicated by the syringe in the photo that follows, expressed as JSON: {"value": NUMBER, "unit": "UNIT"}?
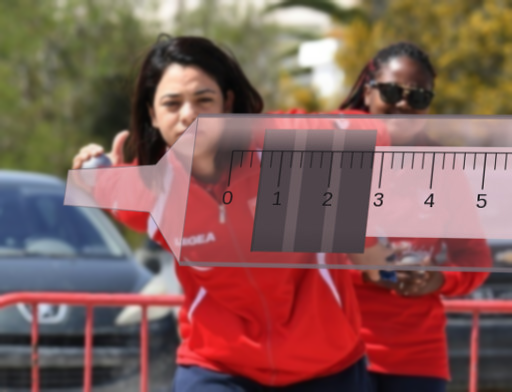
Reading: {"value": 0.6, "unit": "mL"}
